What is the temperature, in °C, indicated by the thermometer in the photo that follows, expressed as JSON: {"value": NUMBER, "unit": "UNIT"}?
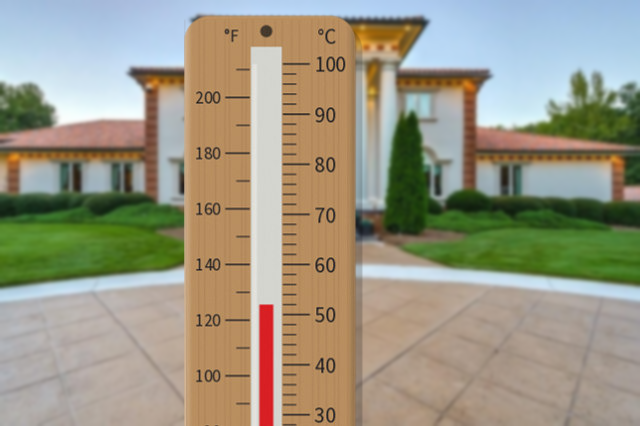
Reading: {"value": 52, "unit": "°C"}
